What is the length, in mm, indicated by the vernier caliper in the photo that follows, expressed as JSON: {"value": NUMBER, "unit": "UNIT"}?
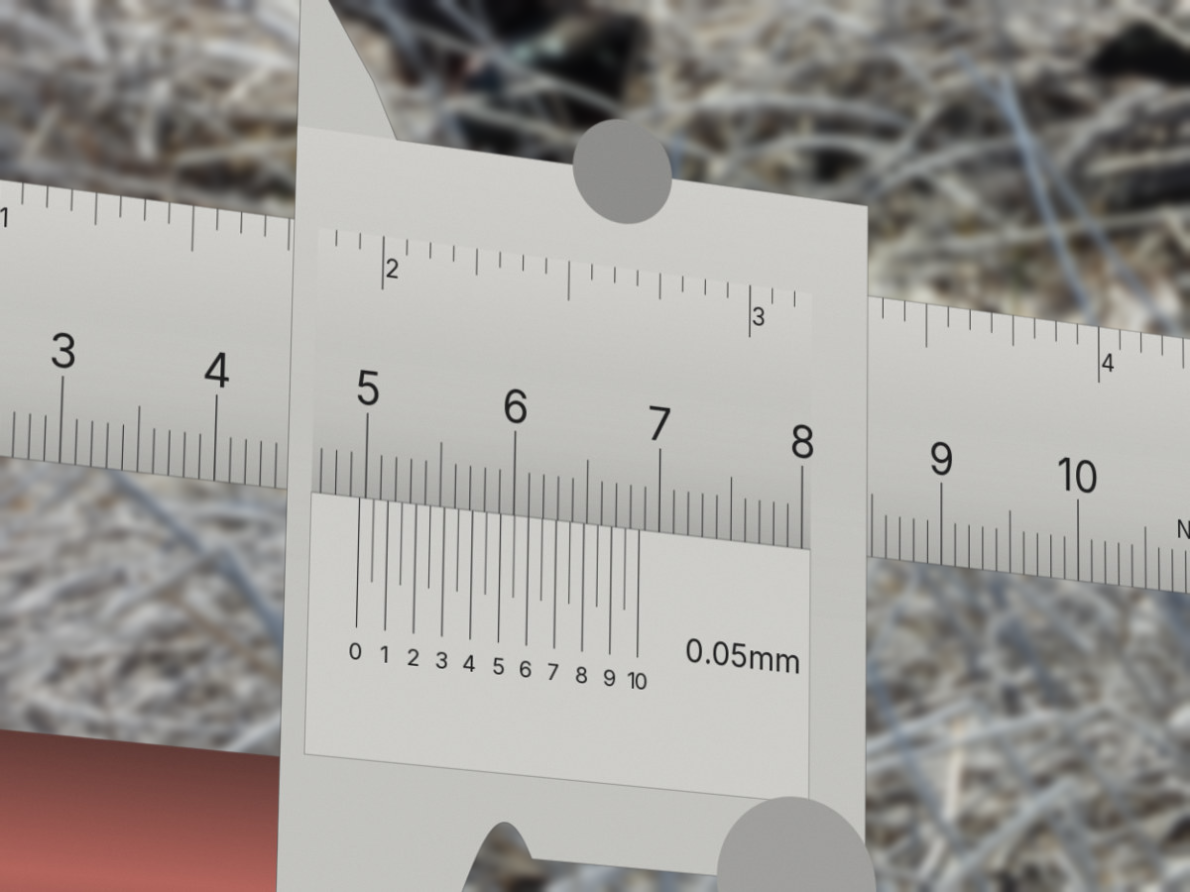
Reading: {"value": 49.6, "unit": "mm"}
